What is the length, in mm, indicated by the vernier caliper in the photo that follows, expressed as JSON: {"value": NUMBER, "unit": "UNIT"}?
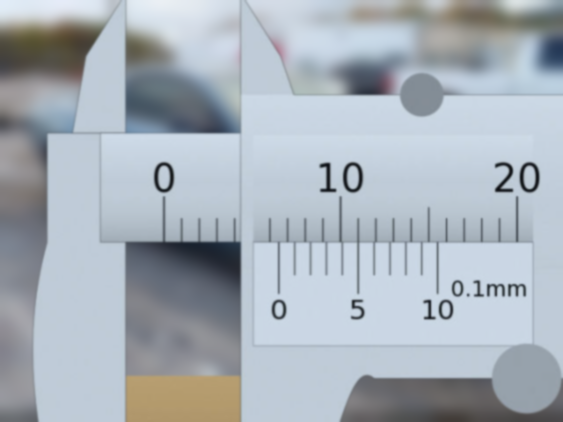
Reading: {"value": 6.5, "unit": "mm"}
